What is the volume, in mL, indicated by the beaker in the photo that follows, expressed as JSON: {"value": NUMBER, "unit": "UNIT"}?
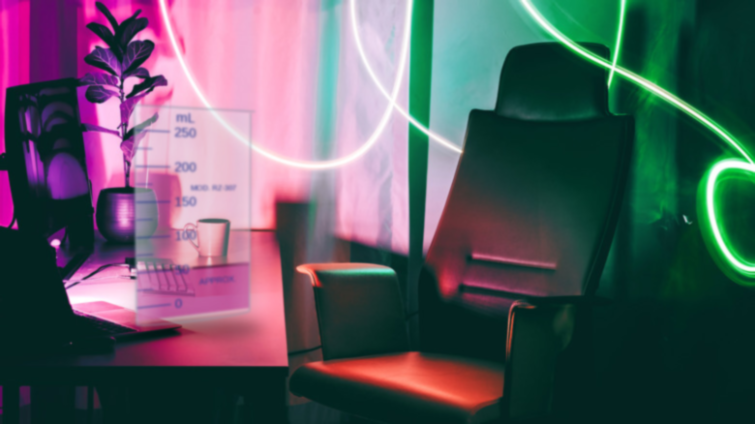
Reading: {"value": 50, "unit": "mL"}
